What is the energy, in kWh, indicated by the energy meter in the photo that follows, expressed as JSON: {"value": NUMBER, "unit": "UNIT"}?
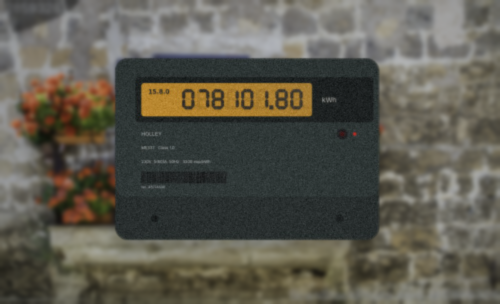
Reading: {"value": 78101.80, "unit": "kWh"}
